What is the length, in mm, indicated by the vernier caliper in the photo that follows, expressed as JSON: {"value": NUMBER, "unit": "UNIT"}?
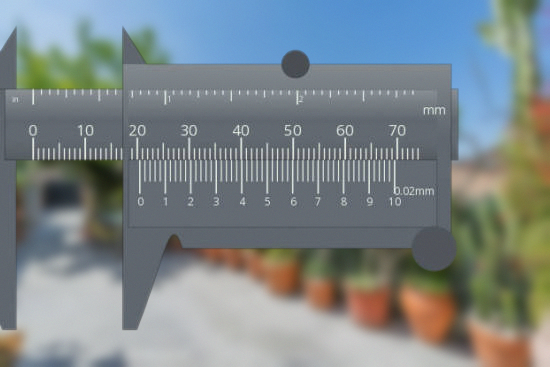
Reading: {"value": 20.5, "unit": "mm"}
